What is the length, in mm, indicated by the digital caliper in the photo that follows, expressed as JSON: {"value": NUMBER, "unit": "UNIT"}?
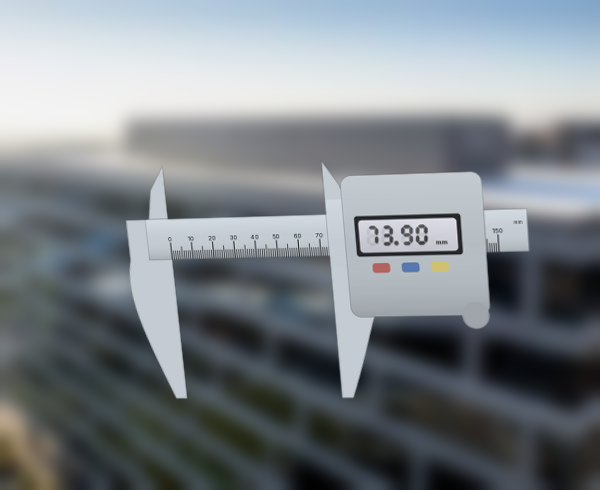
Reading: {"value": 73.90, "unit": "mm"}
